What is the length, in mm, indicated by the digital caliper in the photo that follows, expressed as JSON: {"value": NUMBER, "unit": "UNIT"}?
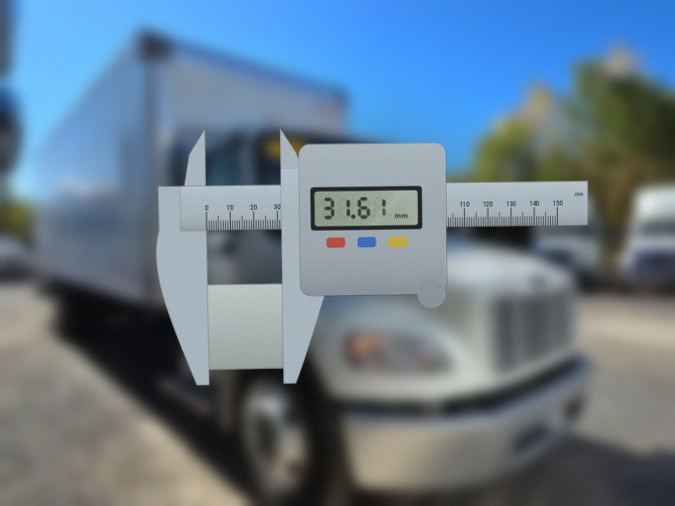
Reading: {"value": 31.61, "unit": "mm"}
